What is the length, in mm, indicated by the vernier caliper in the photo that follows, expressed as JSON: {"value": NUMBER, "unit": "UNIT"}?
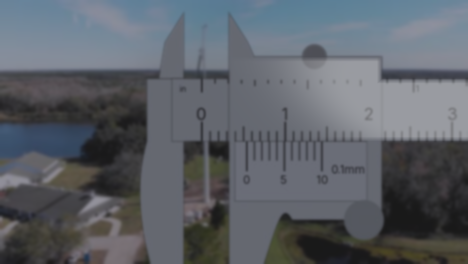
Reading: {"value": 5.4, "unit": "mm"}
